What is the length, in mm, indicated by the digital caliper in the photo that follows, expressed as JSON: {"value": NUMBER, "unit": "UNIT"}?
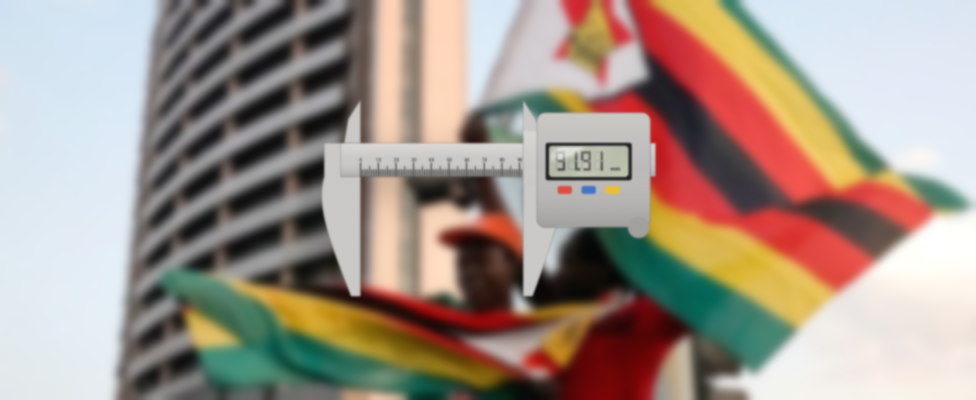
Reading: {"value": 91.91, "unit": "mm"}
